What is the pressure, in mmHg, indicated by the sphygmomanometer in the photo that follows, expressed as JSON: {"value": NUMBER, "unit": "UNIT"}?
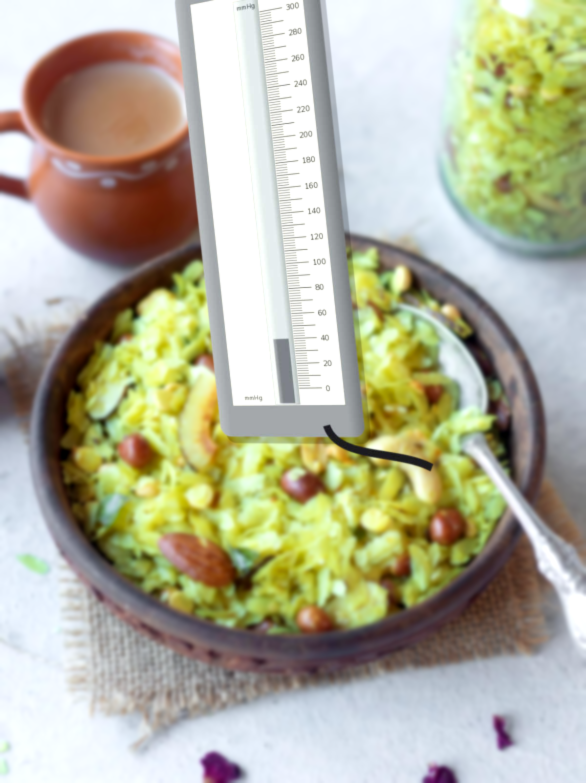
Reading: {"value": 40, "unit": "mmHg"}
